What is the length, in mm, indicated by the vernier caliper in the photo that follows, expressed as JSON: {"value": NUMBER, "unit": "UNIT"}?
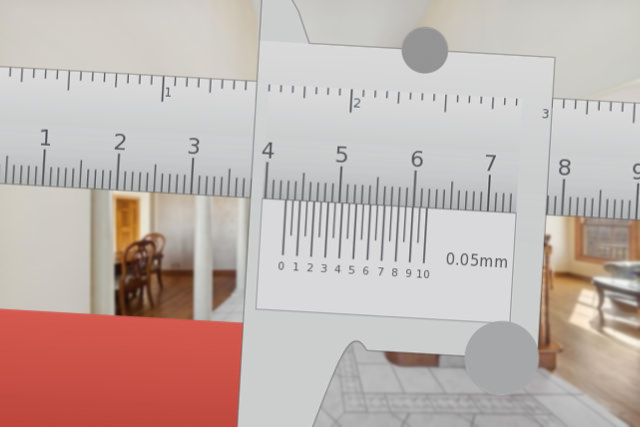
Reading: {"value": 42.8, "unit": "mm"}
